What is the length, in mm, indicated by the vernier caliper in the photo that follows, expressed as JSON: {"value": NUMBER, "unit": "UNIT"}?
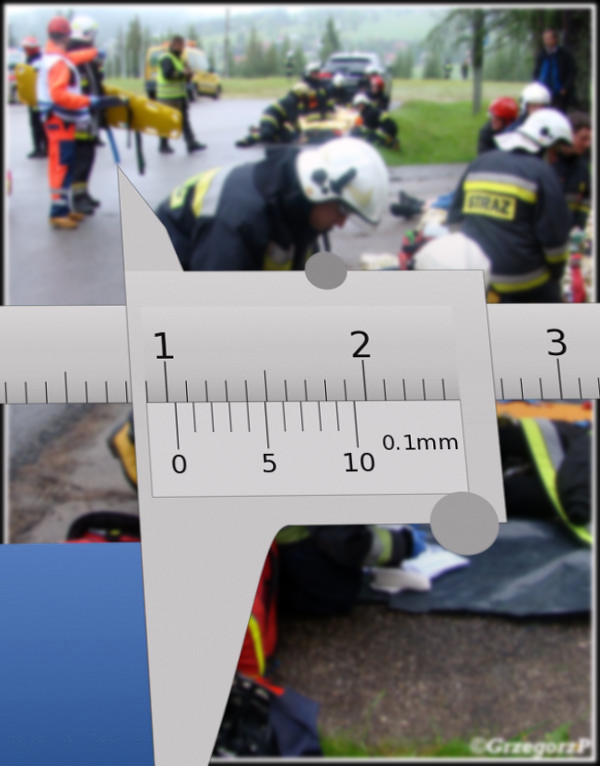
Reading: {"value": 10.4, "unit": "mm"}
